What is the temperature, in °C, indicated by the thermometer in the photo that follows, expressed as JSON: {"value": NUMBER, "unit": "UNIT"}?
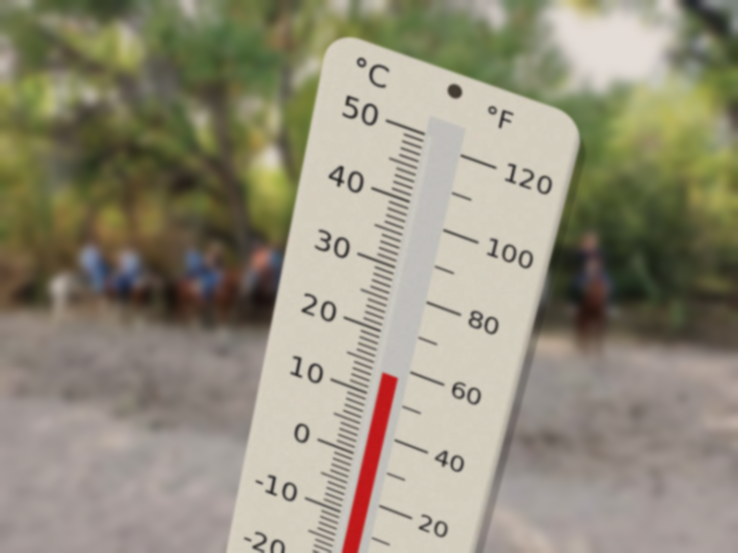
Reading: {"value": 14, "unit": "°C"}
